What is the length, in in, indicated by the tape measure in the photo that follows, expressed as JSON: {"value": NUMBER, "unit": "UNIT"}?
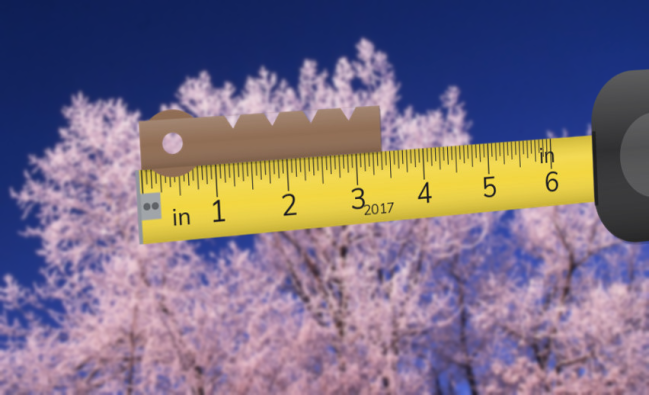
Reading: {"value": 3.375, "unit": "in"}
